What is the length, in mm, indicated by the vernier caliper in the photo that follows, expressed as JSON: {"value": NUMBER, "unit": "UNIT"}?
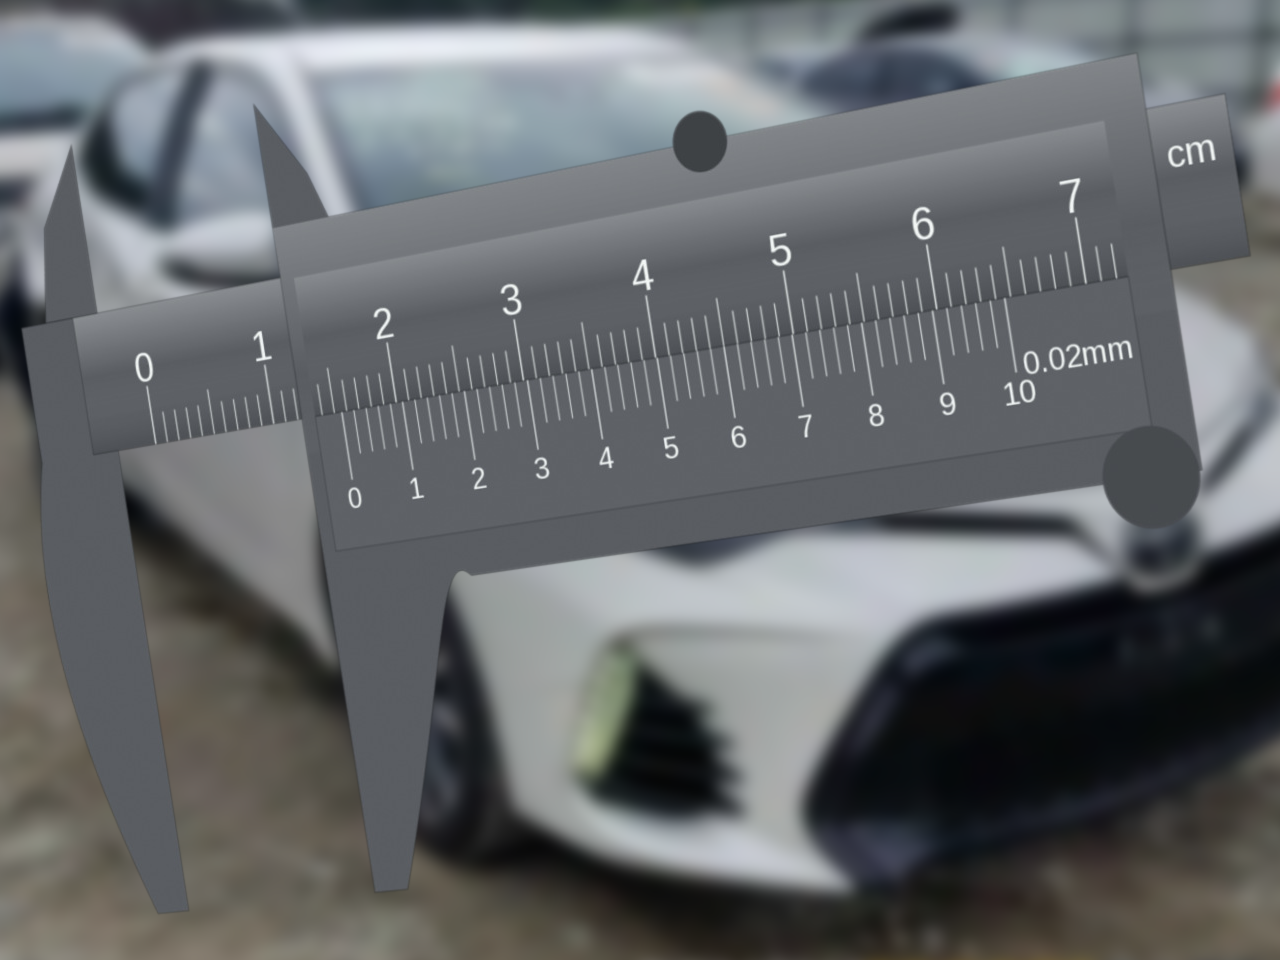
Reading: {"value": 15.6, "unit": "mm"}
